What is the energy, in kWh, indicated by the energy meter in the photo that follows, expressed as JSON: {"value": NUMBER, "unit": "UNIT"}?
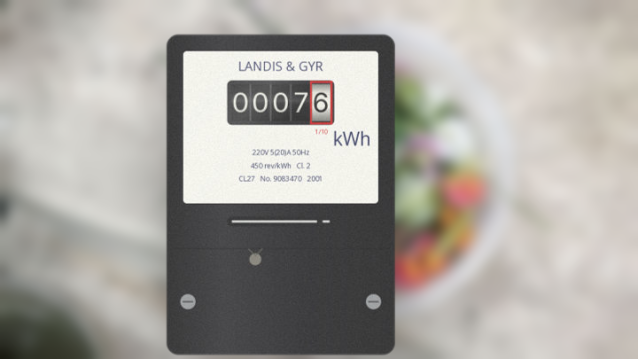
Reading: {"value": 7.6, "unit": "kWh"}
